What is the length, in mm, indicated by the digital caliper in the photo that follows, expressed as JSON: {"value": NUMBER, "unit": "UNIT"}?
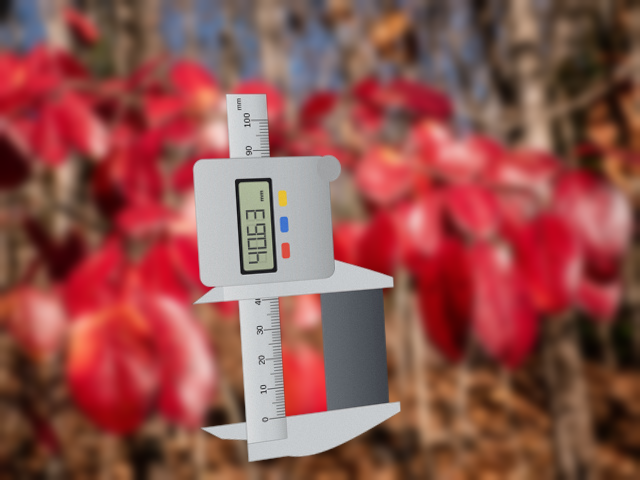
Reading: {"value": 40.63, "unit": "mm"}
